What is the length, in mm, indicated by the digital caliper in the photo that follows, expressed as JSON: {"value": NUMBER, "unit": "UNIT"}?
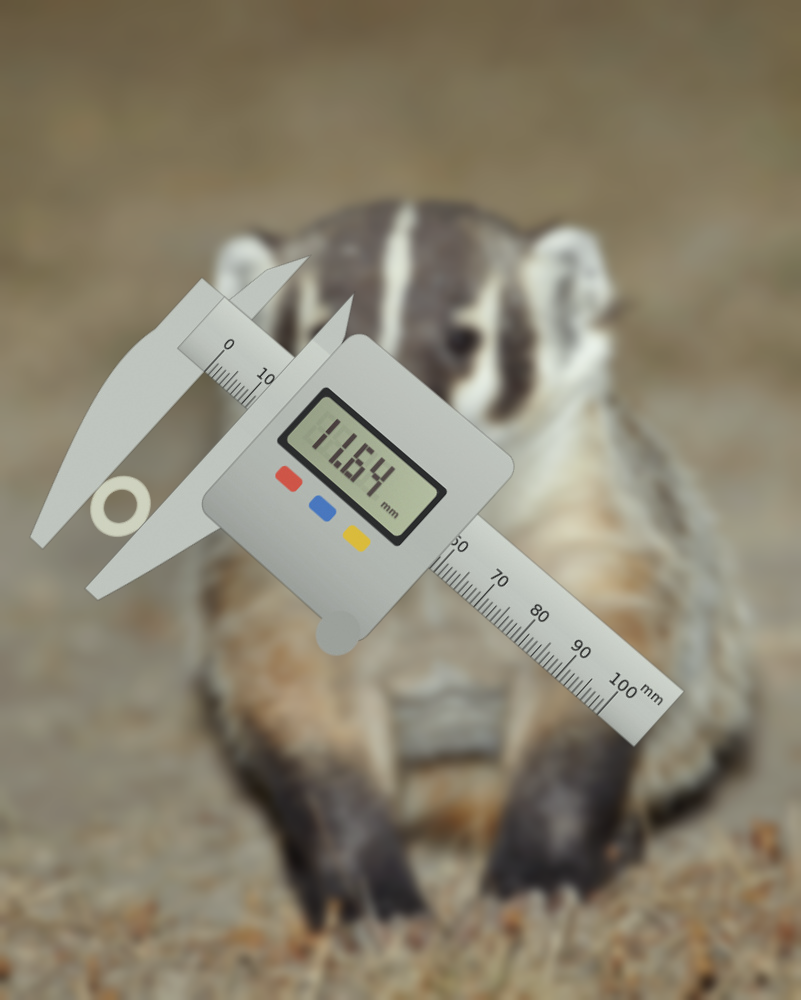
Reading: {"value": 11.64, "unit": "mm"}
